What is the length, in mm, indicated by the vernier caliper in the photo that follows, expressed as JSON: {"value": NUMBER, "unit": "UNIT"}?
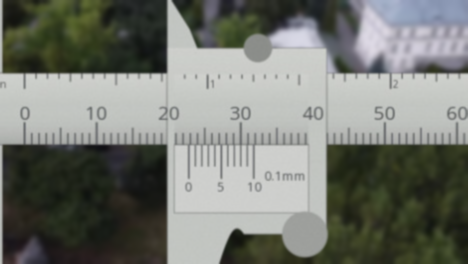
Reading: {"value": 22.8, "unit": "mm"}
